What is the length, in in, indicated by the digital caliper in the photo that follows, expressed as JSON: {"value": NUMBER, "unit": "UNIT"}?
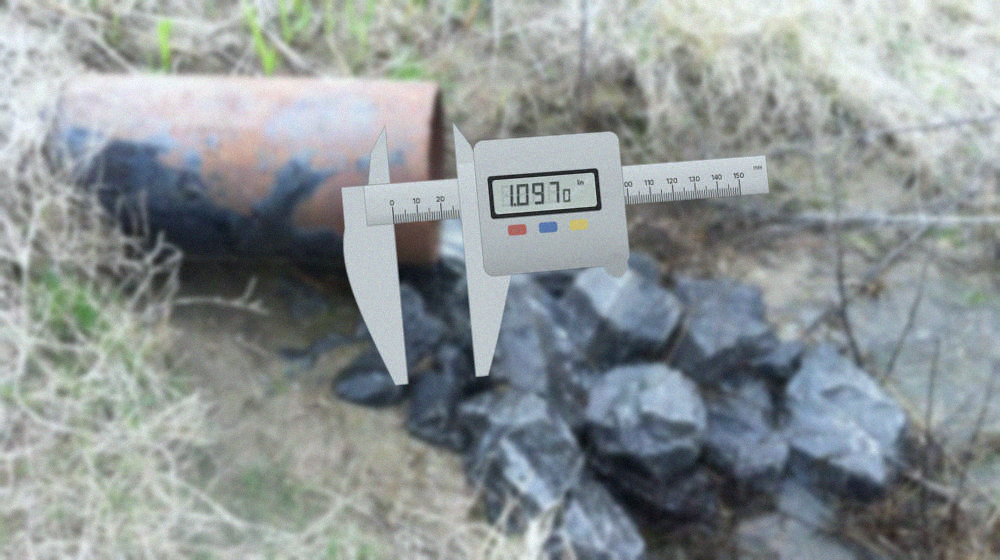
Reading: {"value": 1.0970, "unit": "in"}
